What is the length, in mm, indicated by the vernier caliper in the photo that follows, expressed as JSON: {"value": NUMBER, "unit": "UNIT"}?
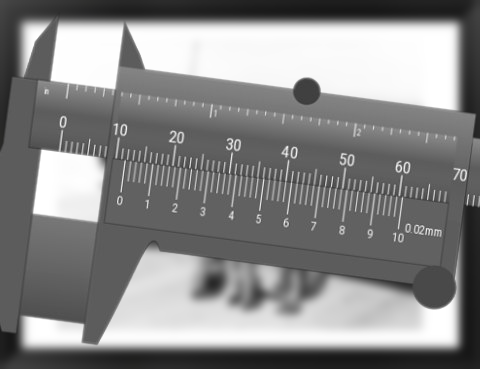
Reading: {"value": 11.6, "unit": "mm"}
